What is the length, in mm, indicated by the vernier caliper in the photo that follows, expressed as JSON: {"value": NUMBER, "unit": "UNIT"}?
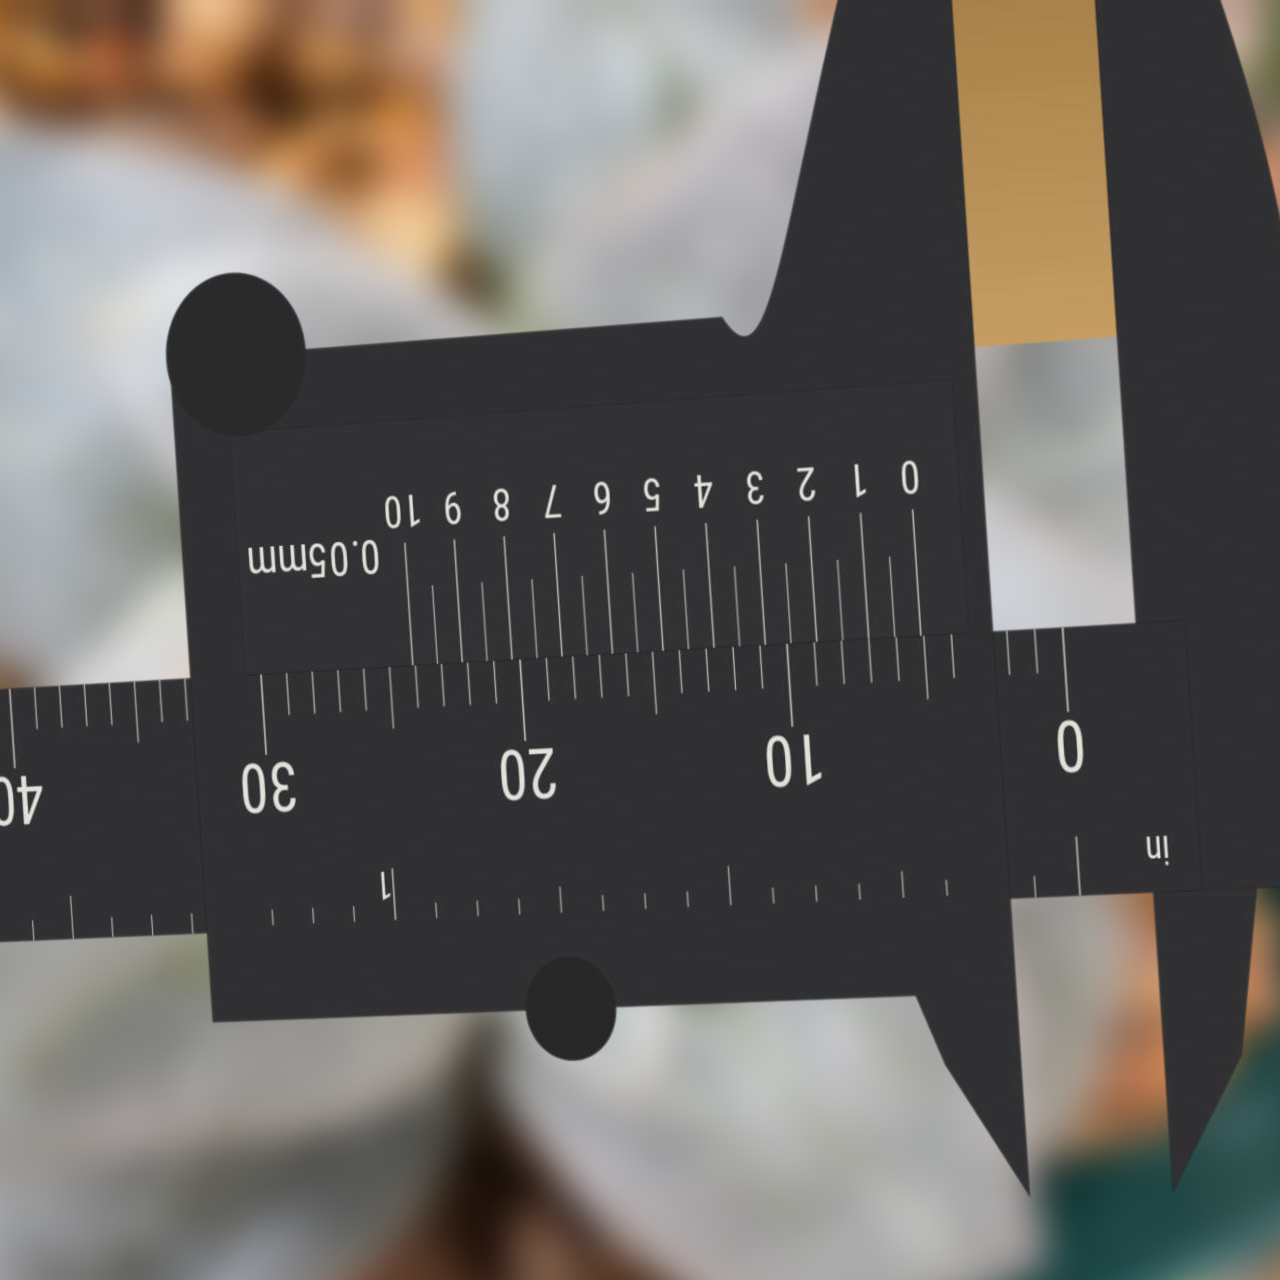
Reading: {"value": 5.10, "unit": "mm"}
